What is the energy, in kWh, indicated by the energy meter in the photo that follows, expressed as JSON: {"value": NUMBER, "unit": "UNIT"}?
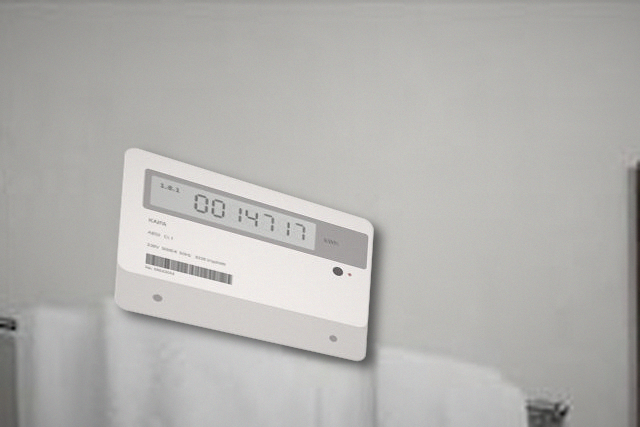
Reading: {"value": 14717, "unit": "kWh"}
